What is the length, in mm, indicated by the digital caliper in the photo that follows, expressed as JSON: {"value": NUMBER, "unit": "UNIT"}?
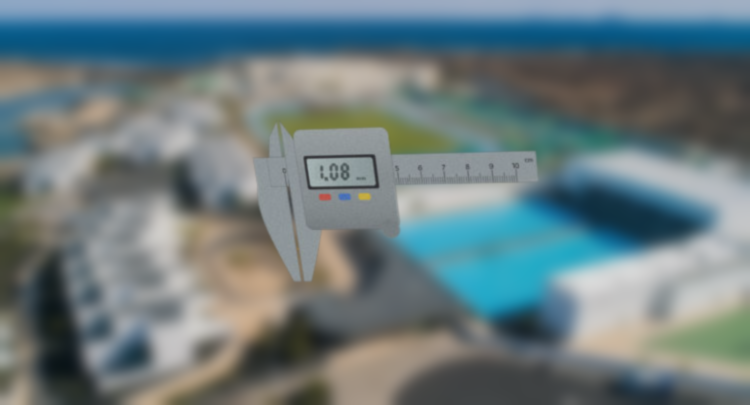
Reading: {"value": 1.08, "unit": "mm"}
